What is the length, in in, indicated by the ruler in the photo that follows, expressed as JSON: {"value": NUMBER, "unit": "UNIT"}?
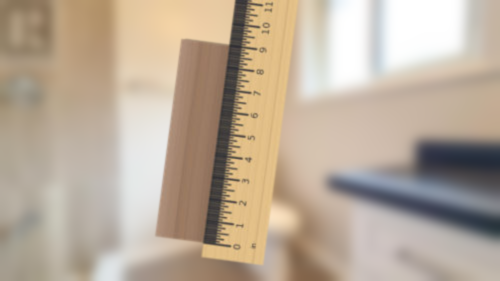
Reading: {"value": 9, "unit": "in"}
